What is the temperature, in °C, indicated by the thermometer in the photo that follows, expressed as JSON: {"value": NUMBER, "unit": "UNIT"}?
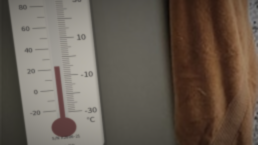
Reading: {"value": -5, "unit": "°C"}
